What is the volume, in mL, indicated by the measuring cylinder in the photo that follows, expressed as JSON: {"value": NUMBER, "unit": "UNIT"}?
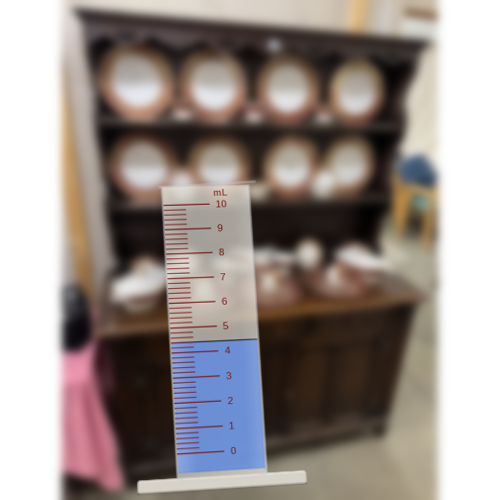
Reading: {"value": 4.4, "unit": "mL"}
